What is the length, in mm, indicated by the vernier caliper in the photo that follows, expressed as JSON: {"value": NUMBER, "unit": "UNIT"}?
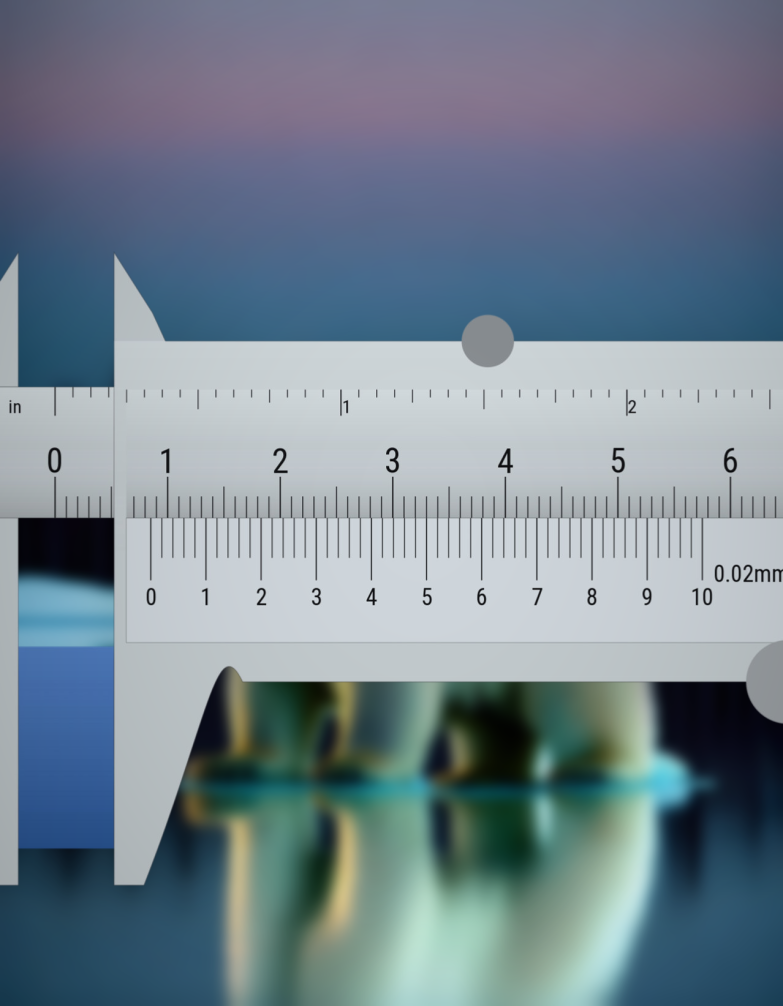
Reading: {"value": 8.5, "unit": "mm"}
